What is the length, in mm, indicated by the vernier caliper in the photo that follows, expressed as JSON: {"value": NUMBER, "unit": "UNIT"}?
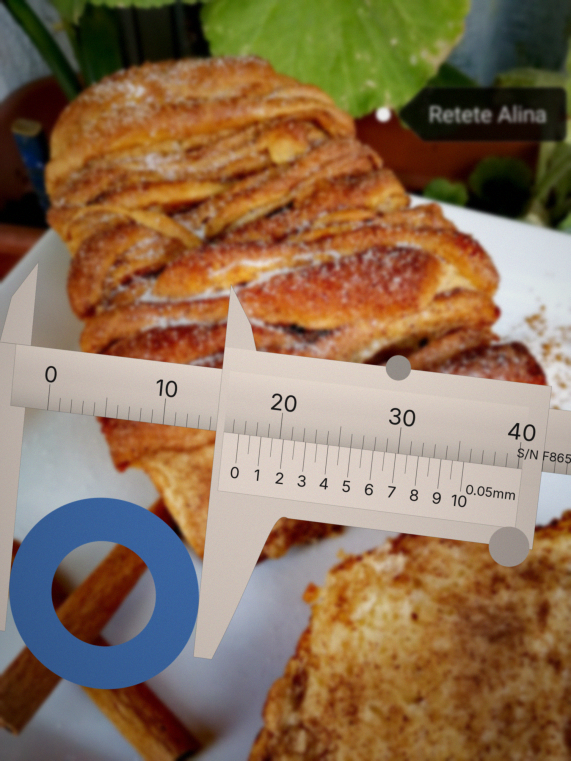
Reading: {"value": 16.5, "unit": "mm"}
